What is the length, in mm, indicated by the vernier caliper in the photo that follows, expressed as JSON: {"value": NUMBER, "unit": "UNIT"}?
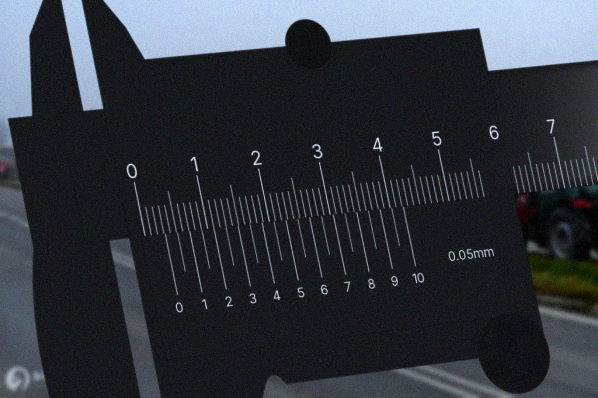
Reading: {"value": 3.2, "unit": "mm"}
